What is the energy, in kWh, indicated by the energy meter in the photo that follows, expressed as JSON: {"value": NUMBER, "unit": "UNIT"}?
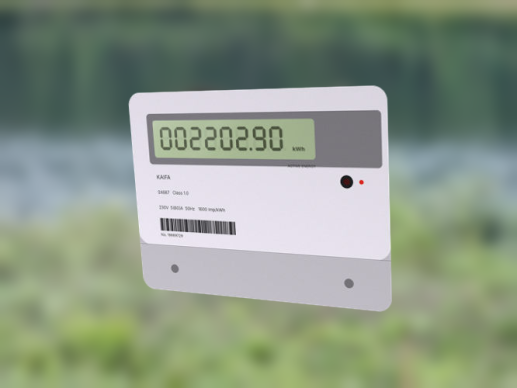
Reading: {"value": 2202.90, "unit": "kWh"}
